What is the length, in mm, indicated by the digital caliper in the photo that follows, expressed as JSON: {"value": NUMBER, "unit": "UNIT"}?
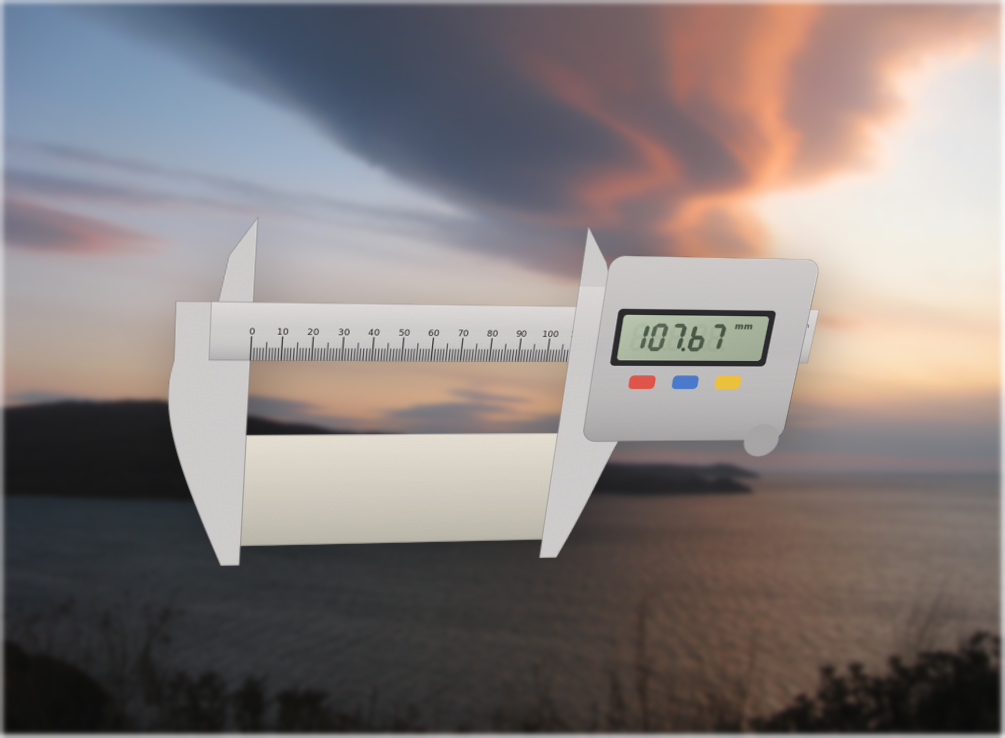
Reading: {"value": 107.67, "unit": "mm"}
